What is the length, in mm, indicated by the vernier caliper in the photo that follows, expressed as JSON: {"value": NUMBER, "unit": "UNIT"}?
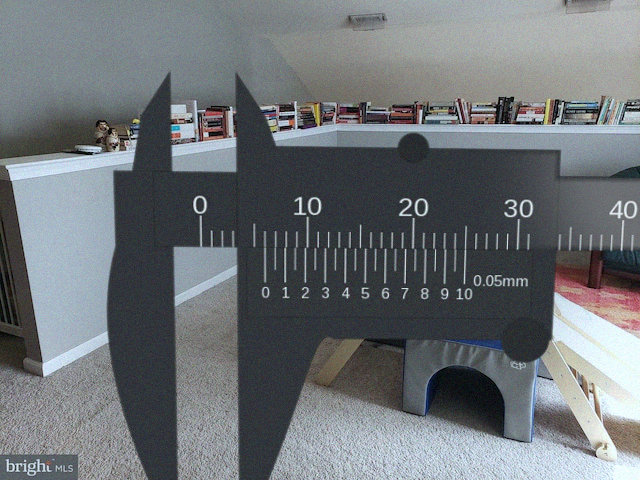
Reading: {"value": 6.0, "unit": "mm"}
